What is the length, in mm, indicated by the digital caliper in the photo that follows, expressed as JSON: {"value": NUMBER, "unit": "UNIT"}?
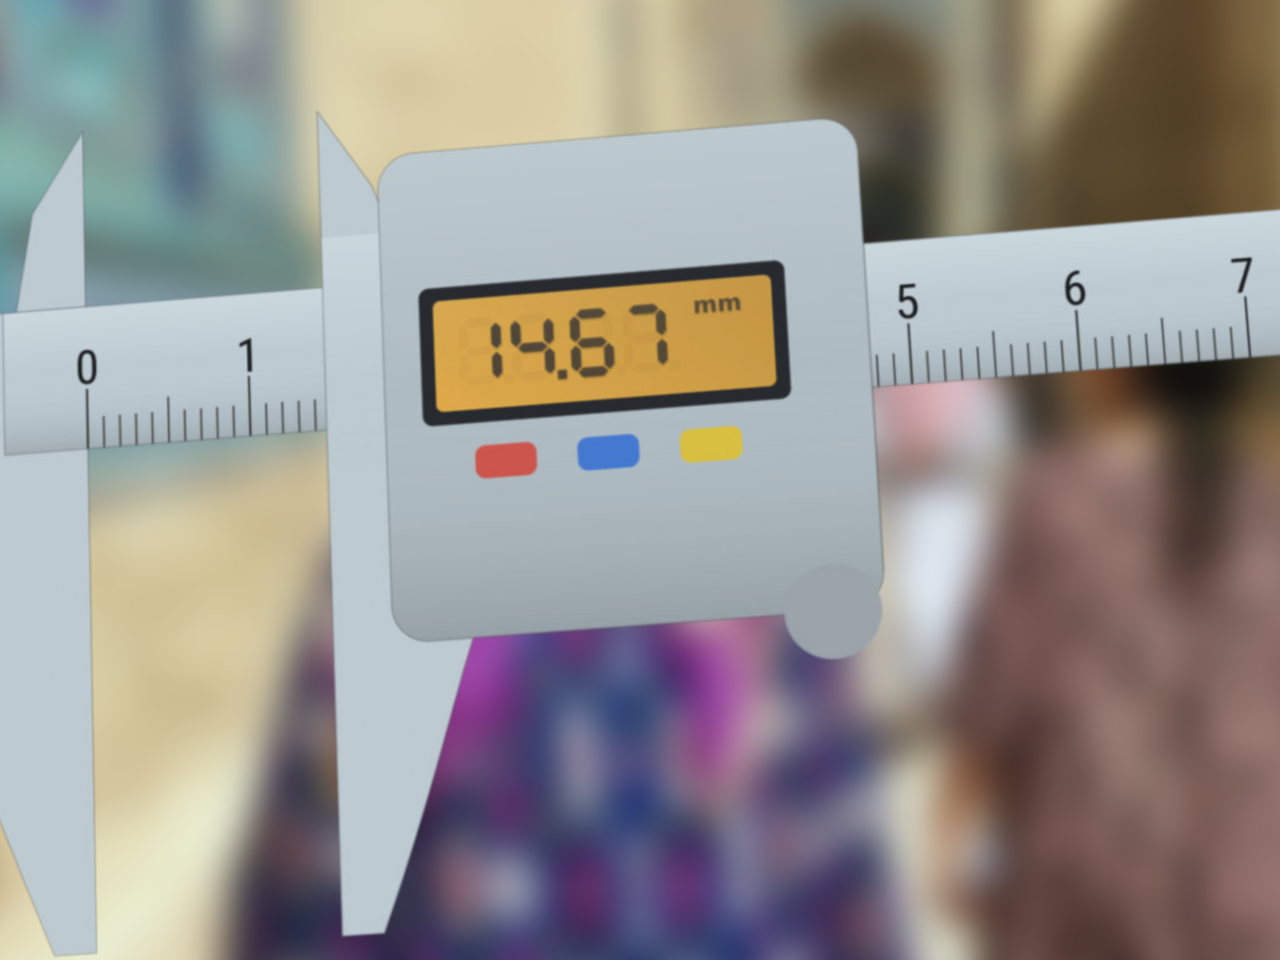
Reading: {"value": 14.67, "unit": "mm"}
